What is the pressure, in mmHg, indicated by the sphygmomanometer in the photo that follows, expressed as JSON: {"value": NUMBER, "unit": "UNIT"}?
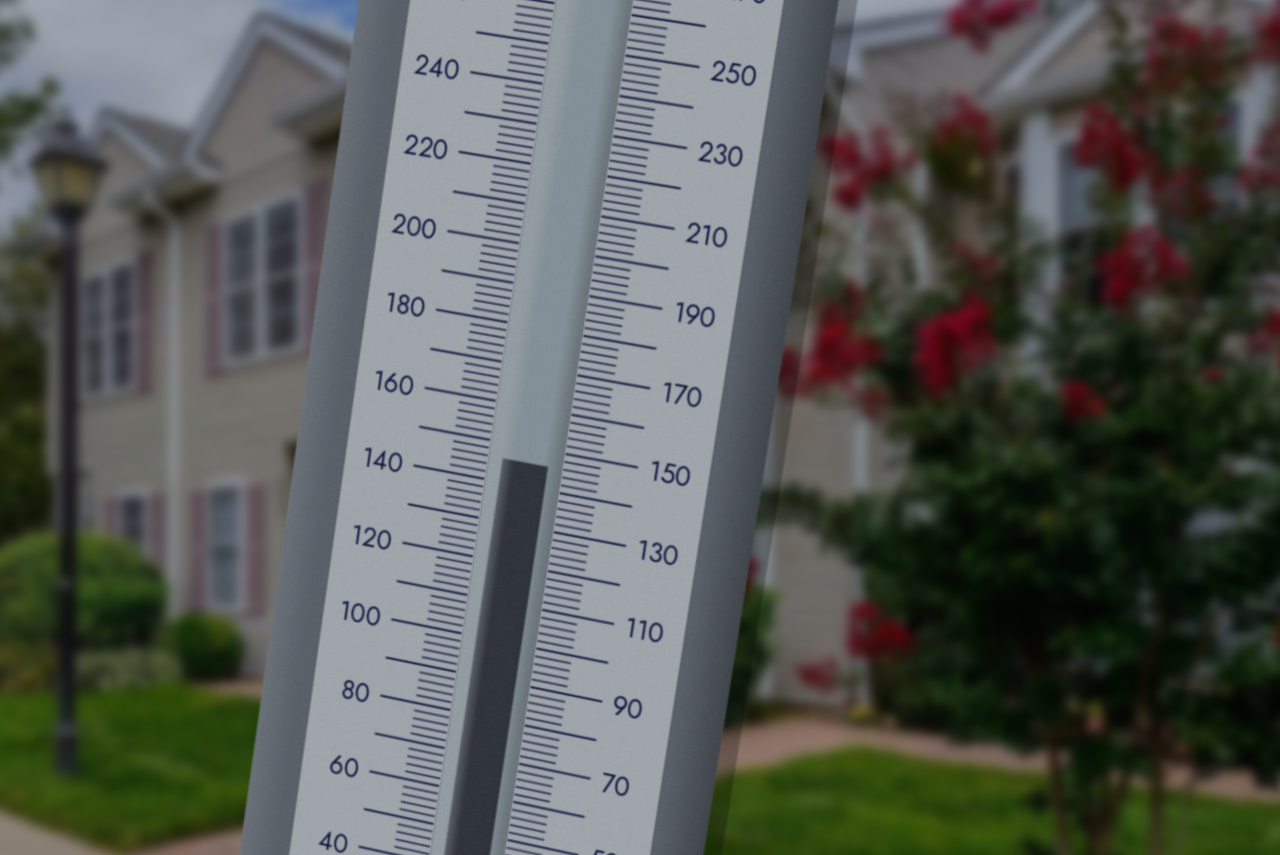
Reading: {"value": 146, "unit": "mmHg"}
